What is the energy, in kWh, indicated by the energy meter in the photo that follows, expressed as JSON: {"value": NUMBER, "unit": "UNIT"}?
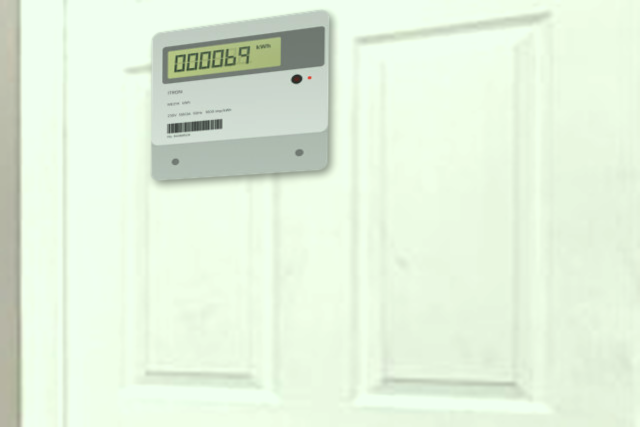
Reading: {"value": 69, "unit": "kWh"}
